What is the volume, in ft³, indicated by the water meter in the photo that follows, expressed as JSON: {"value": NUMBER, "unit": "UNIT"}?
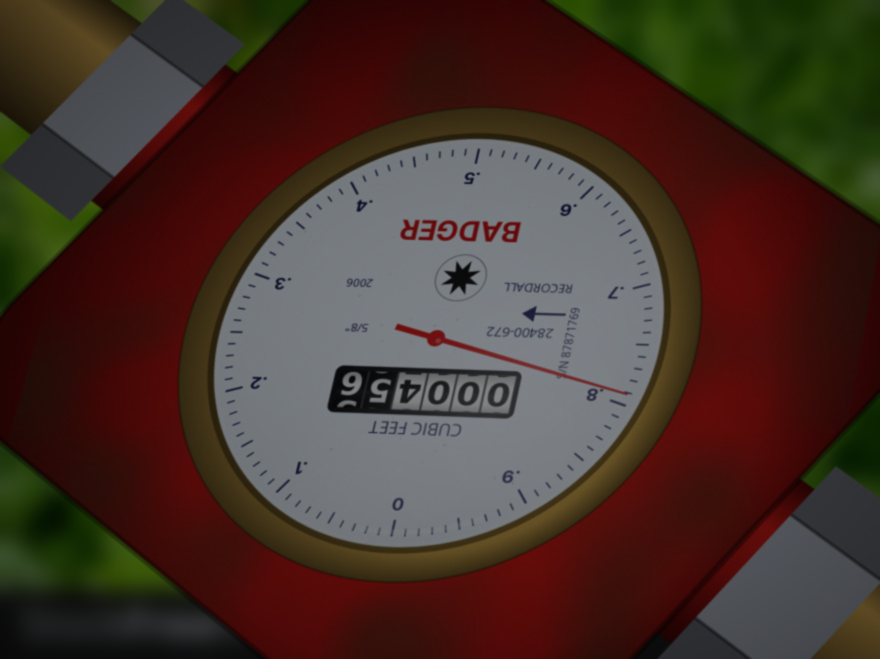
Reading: {"value": 455.79, "unit": "ft³"}
